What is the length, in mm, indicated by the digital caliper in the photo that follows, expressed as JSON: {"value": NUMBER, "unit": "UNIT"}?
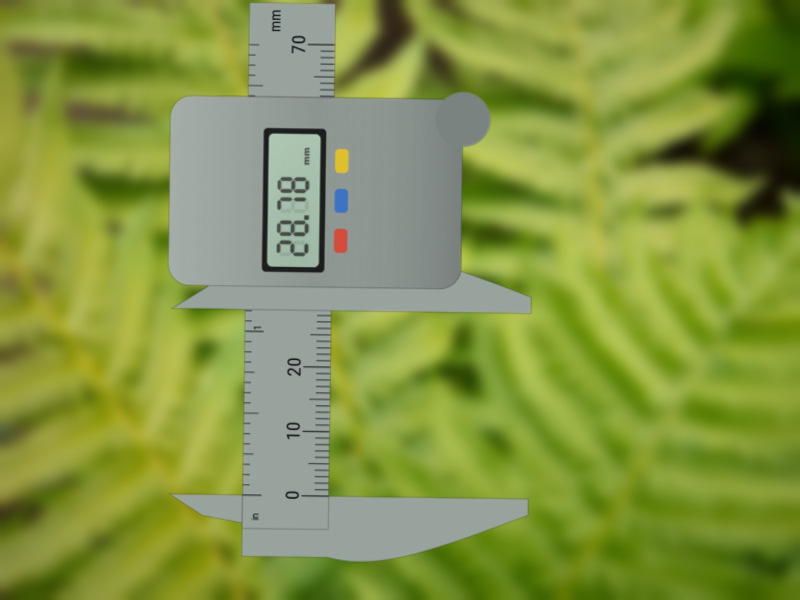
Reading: {"value": 28.78, "unit": "mm"}
